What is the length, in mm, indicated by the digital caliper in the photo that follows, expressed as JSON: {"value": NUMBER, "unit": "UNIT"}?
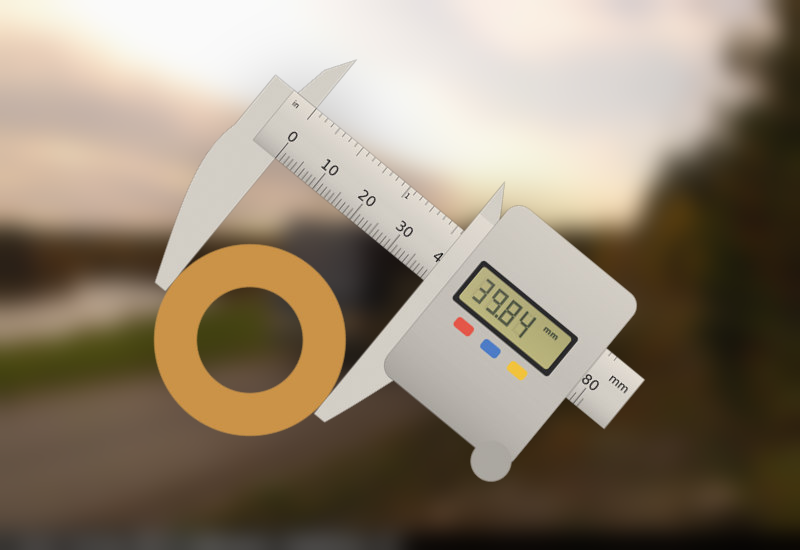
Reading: {"value": 39.84, "unit": "mm"}
